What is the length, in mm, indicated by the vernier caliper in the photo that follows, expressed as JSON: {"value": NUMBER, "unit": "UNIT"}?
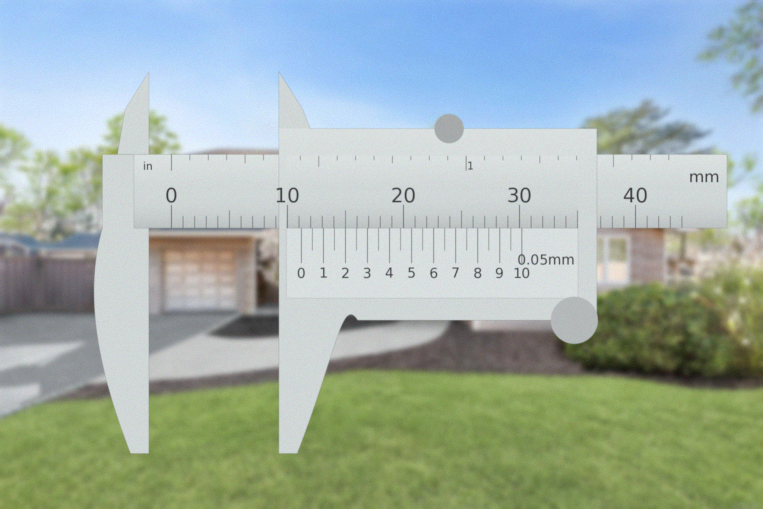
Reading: {"value": 11.2, "unit": "mm"}
